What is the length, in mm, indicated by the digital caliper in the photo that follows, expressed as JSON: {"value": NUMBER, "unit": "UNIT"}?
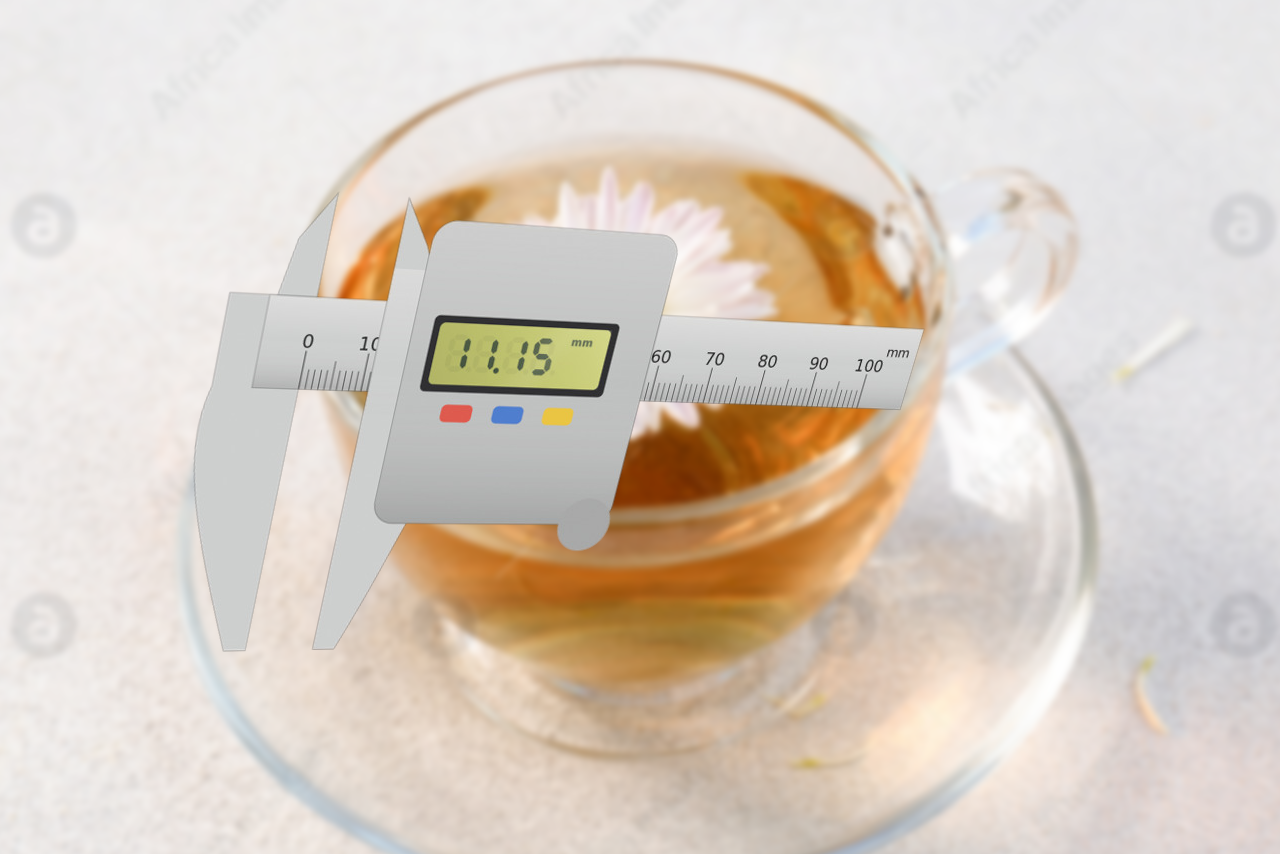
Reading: {"value": 11.15, "unit": "mm"}
